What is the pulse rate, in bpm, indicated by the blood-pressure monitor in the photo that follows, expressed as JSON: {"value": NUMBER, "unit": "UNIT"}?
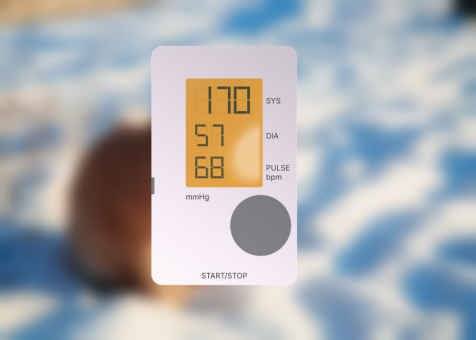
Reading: {"value": 68, "unit": "bpm"}
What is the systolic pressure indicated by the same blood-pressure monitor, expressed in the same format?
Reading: {"value": 170, "unit": "mmHg"}
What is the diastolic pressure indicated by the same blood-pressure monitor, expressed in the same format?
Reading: {"value": 57, "unit": "mmHg"}
